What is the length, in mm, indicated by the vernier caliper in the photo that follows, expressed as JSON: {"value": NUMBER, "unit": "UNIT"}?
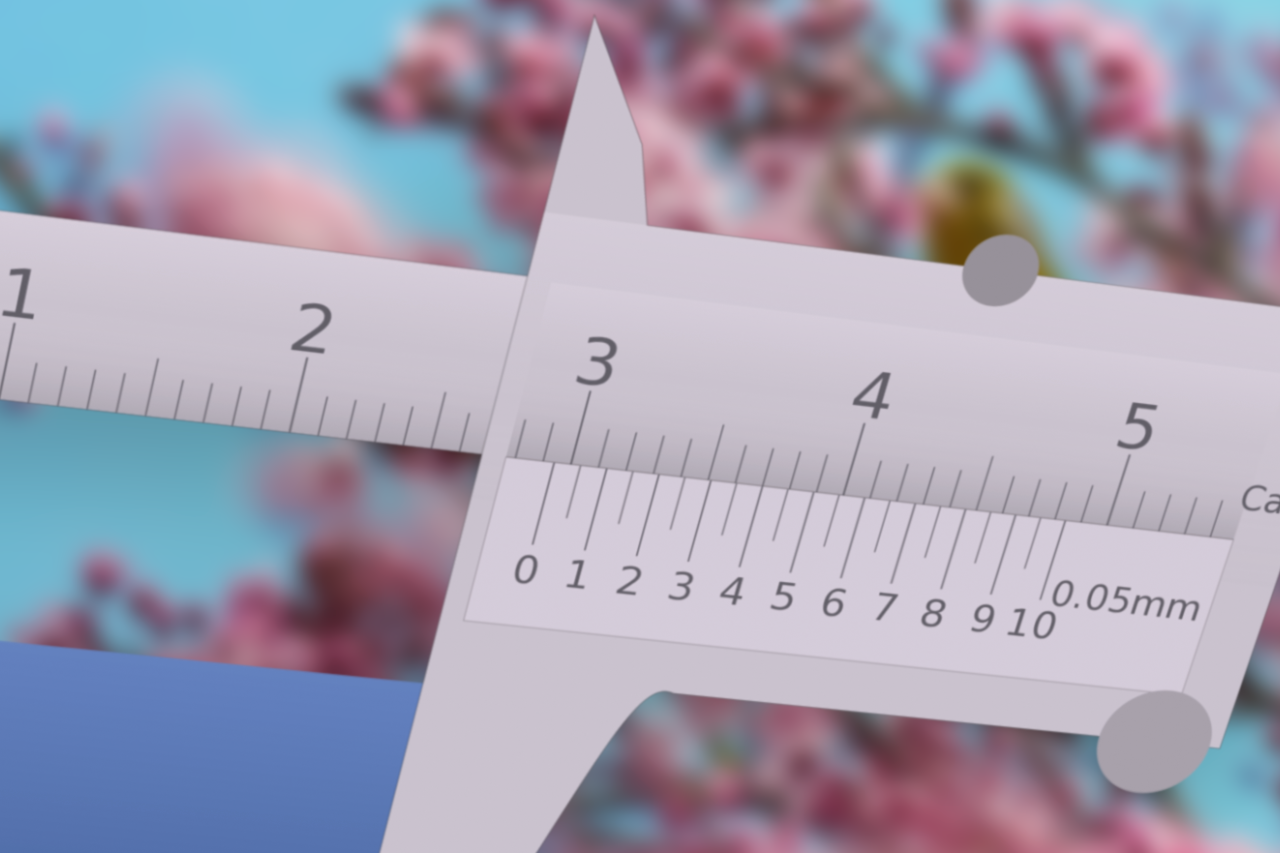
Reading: {"value": 29.4, "unit": "mm"}
